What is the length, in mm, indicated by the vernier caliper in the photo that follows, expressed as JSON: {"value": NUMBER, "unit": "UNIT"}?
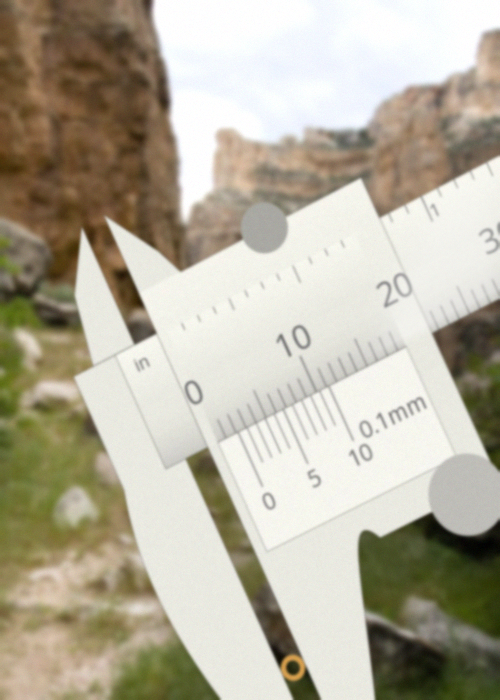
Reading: {"value": 2.2, "unit": "mm"}
